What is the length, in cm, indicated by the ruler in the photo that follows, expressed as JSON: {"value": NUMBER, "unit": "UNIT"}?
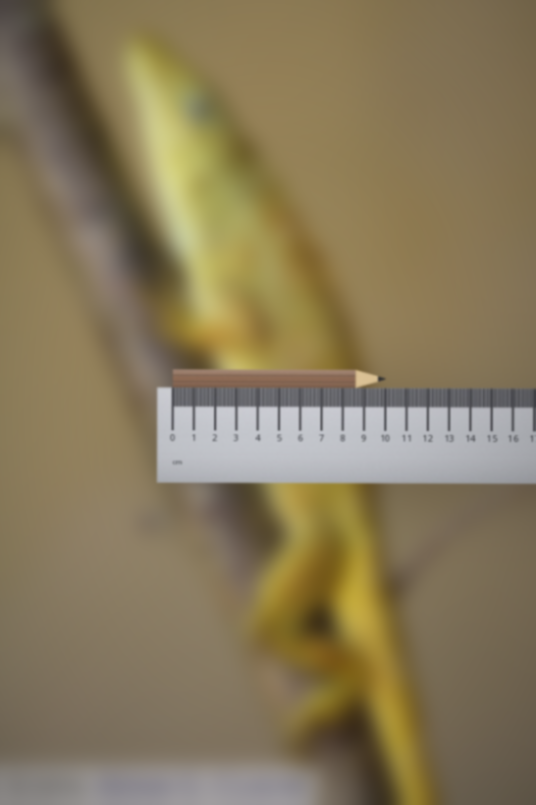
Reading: {"value": 10, "unit": "cm"}
